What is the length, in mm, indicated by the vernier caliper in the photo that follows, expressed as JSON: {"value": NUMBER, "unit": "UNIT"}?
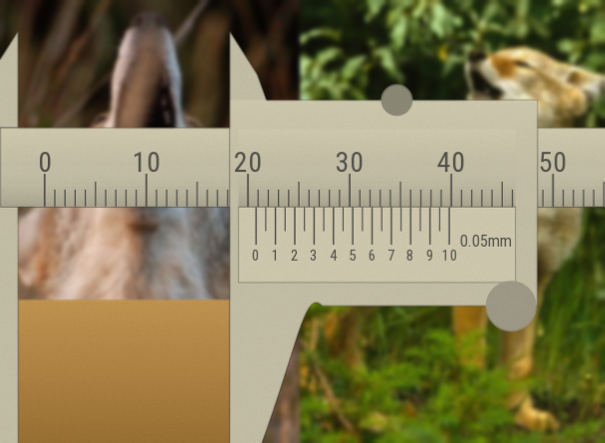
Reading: {"value": 20.8, "unit": "mm"}
